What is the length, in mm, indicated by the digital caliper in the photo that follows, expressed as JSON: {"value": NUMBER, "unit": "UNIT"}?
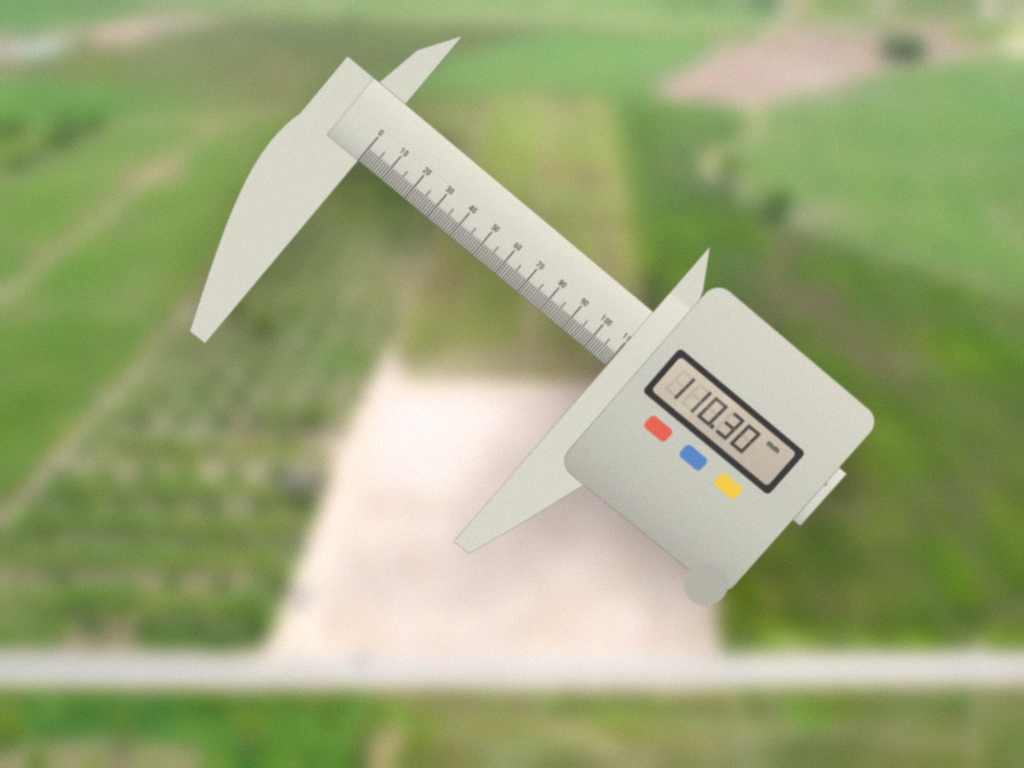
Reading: {"value": 110.30, "unit": "mm"}
